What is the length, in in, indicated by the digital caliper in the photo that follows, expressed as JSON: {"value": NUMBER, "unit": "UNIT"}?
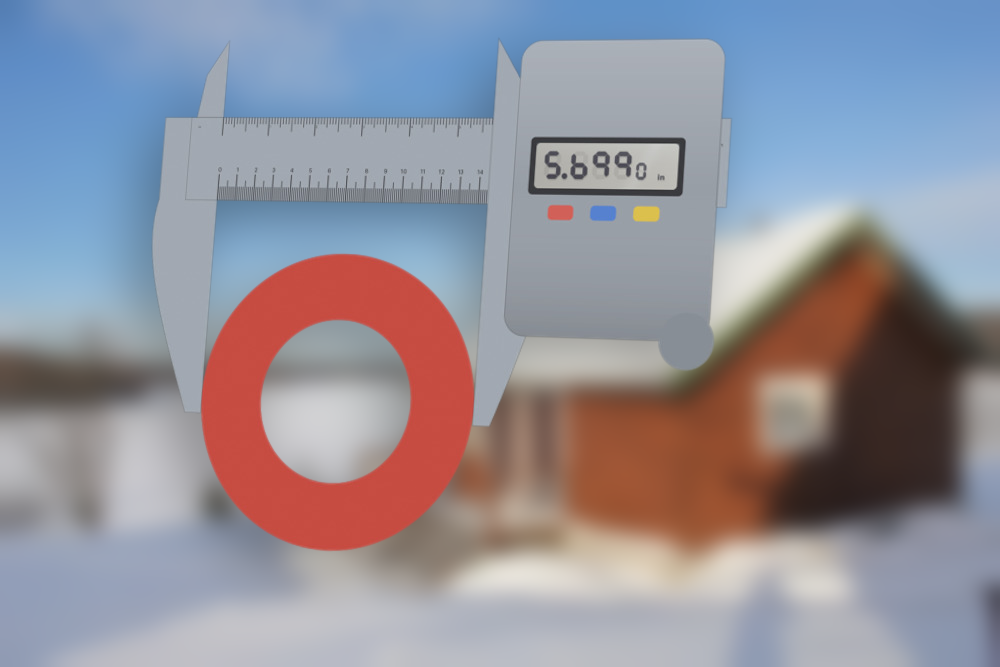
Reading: {"value": 5.6990, "unit": "in"}
